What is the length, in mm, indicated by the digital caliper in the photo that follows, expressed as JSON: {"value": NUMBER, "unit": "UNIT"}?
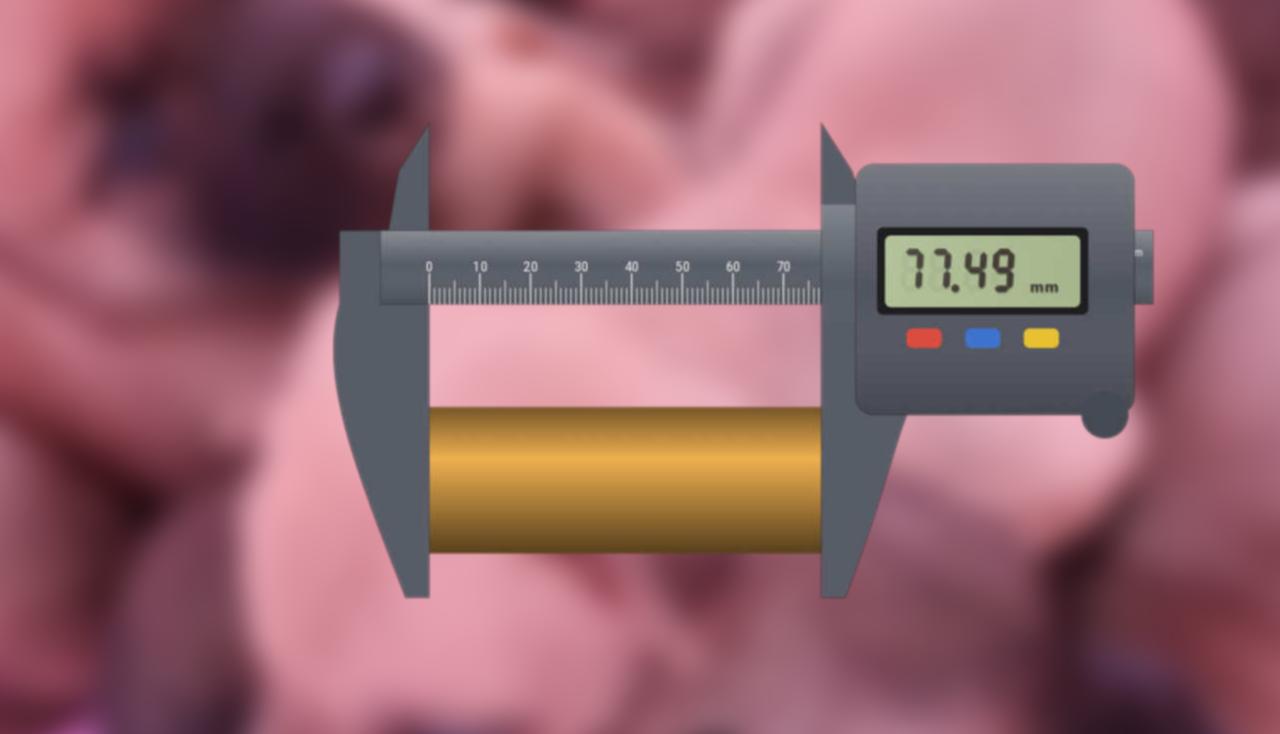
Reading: {"value": 77.49, "unit": "mm"}
